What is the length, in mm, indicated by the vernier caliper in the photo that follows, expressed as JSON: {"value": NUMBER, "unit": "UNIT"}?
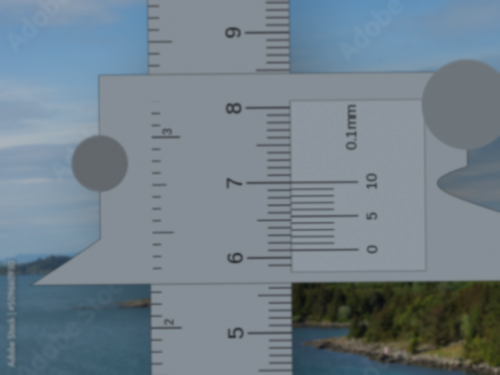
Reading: {"value": 61.0, "unit": "mm"}
